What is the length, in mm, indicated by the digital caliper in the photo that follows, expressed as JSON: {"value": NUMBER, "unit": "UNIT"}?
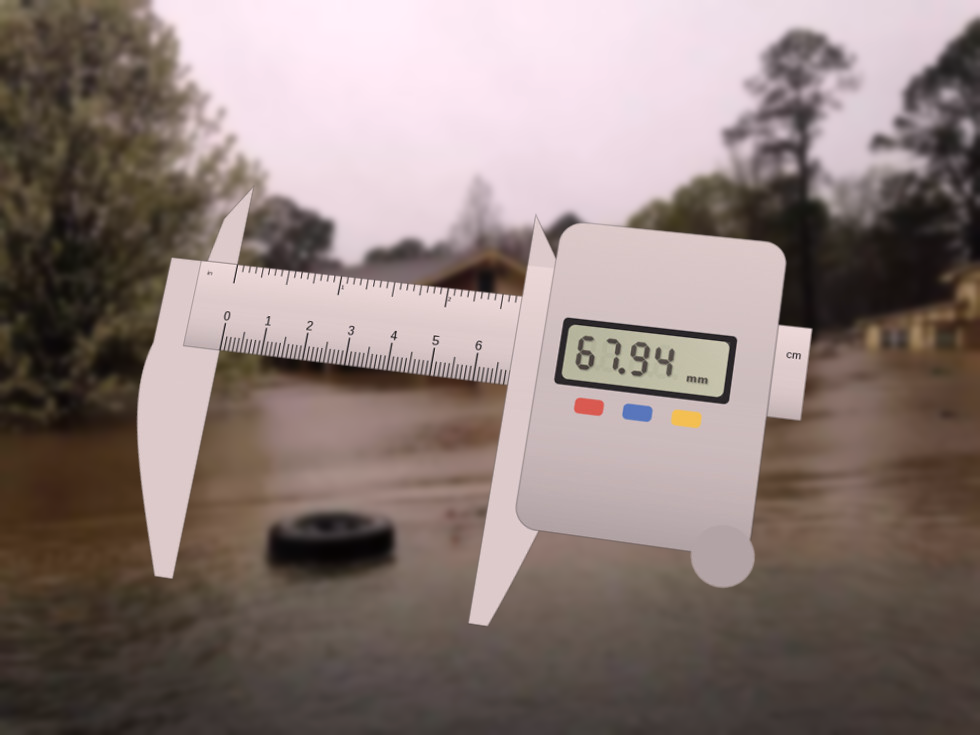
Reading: {"value": 67.94, "unit": "mm"}
